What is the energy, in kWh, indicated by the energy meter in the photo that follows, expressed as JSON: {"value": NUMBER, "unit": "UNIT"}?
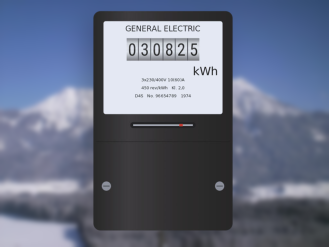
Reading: {"value": 30825, "unit": "kWh"}
